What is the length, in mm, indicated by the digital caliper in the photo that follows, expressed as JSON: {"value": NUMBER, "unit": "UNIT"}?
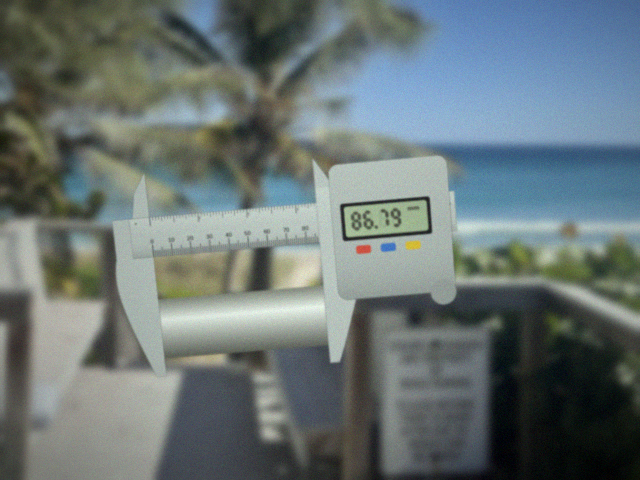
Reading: {"value": 86.79, "unit": "mm"}
